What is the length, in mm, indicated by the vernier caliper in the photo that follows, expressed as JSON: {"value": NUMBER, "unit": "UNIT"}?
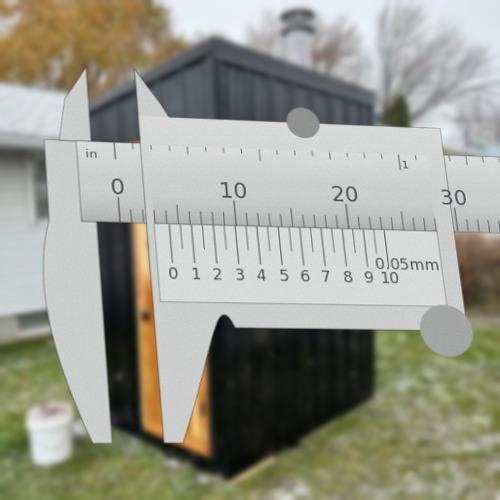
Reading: {"value": 4.2, "unit": "mm"}
